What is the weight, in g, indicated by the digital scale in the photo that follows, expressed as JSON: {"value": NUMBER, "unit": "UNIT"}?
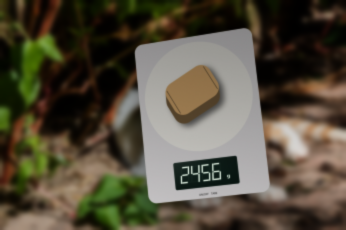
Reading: {"value": 2456, "unit": "g"}
